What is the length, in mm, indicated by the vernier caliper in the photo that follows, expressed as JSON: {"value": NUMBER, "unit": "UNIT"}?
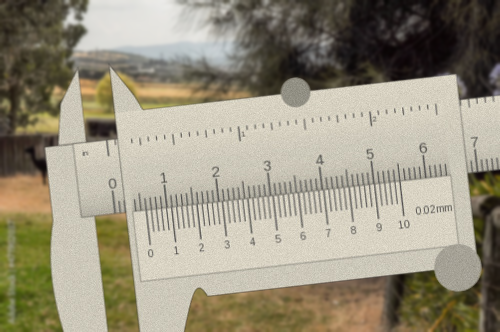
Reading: {"value": 6.0, "unit": "mm"}
